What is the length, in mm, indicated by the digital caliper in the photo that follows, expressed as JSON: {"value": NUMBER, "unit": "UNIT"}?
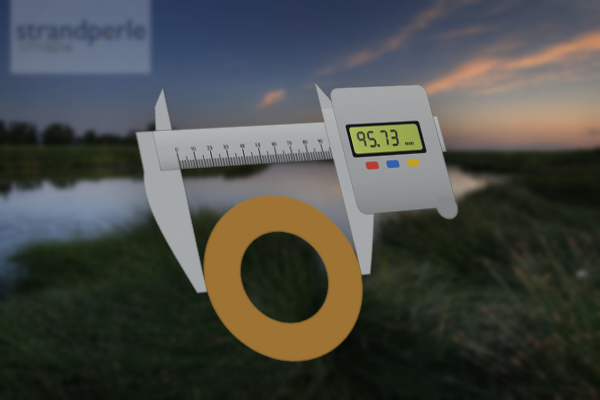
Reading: {"value": 95.73, "unit": "mm"}
